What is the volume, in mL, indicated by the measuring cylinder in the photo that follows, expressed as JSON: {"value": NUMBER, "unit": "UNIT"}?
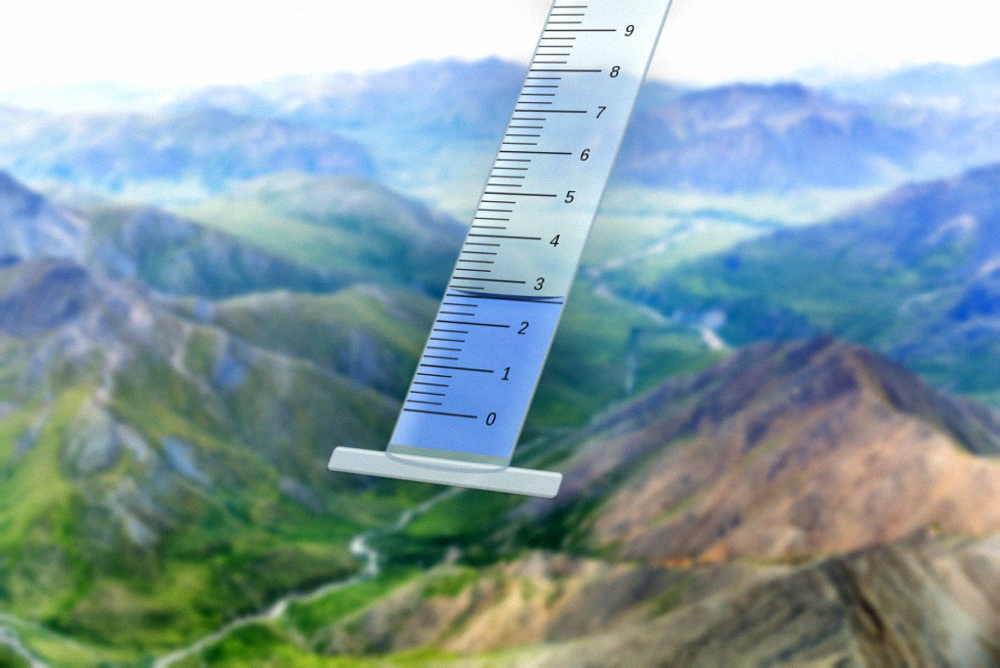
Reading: {"value": 2.6, "unit": "mL"}
